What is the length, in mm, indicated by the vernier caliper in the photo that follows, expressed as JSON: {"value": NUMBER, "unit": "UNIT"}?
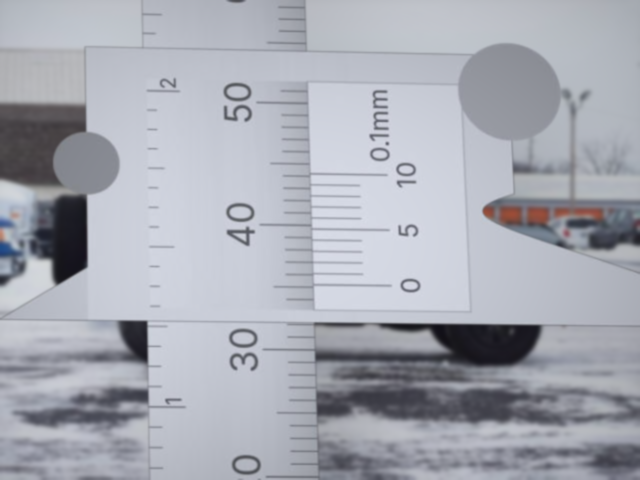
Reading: {"value": 35.2, "unit": "mm"}
